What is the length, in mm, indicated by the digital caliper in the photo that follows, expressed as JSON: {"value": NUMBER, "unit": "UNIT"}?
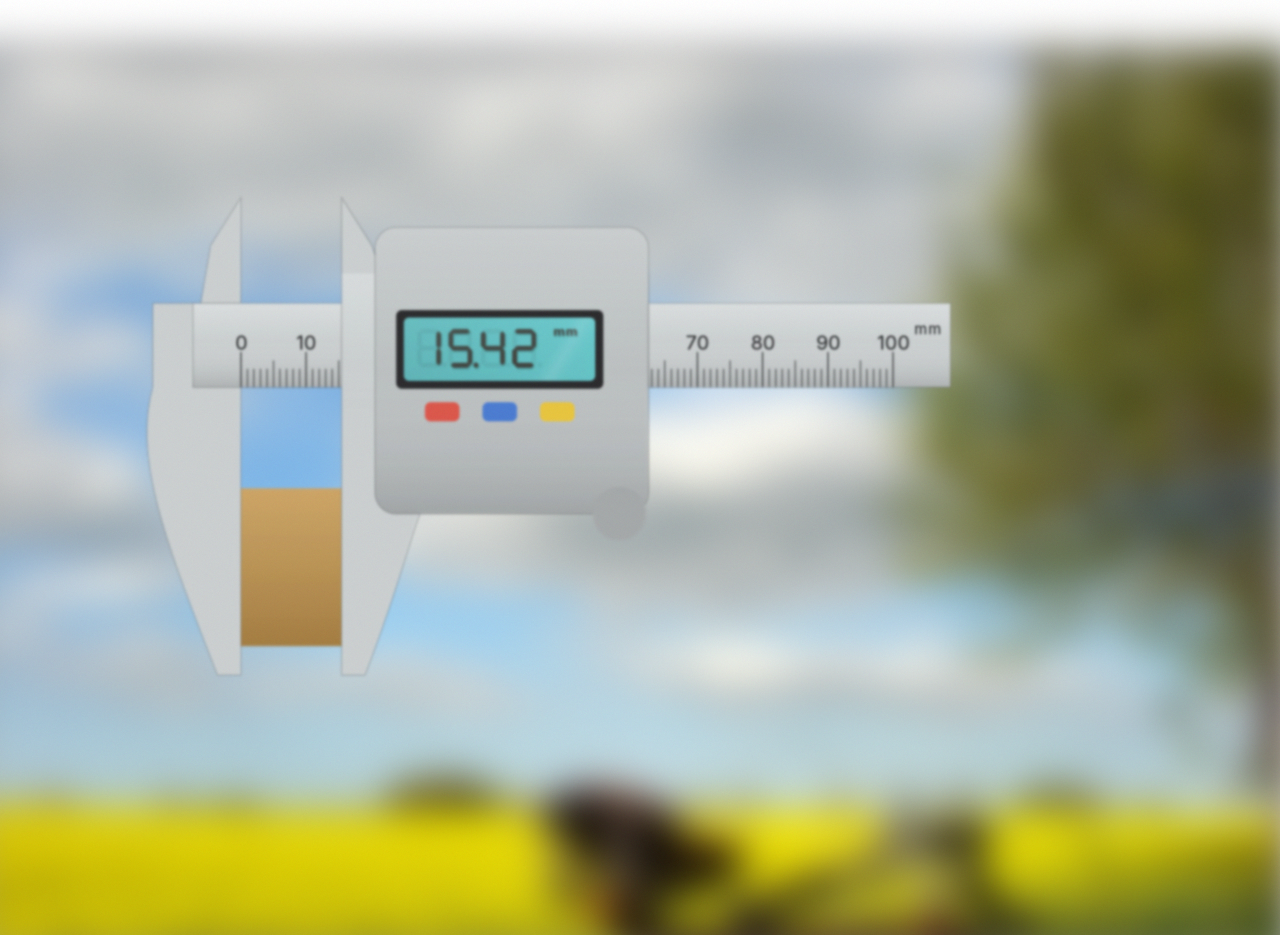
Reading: {"value": 15.42, "unit": "mm"}
